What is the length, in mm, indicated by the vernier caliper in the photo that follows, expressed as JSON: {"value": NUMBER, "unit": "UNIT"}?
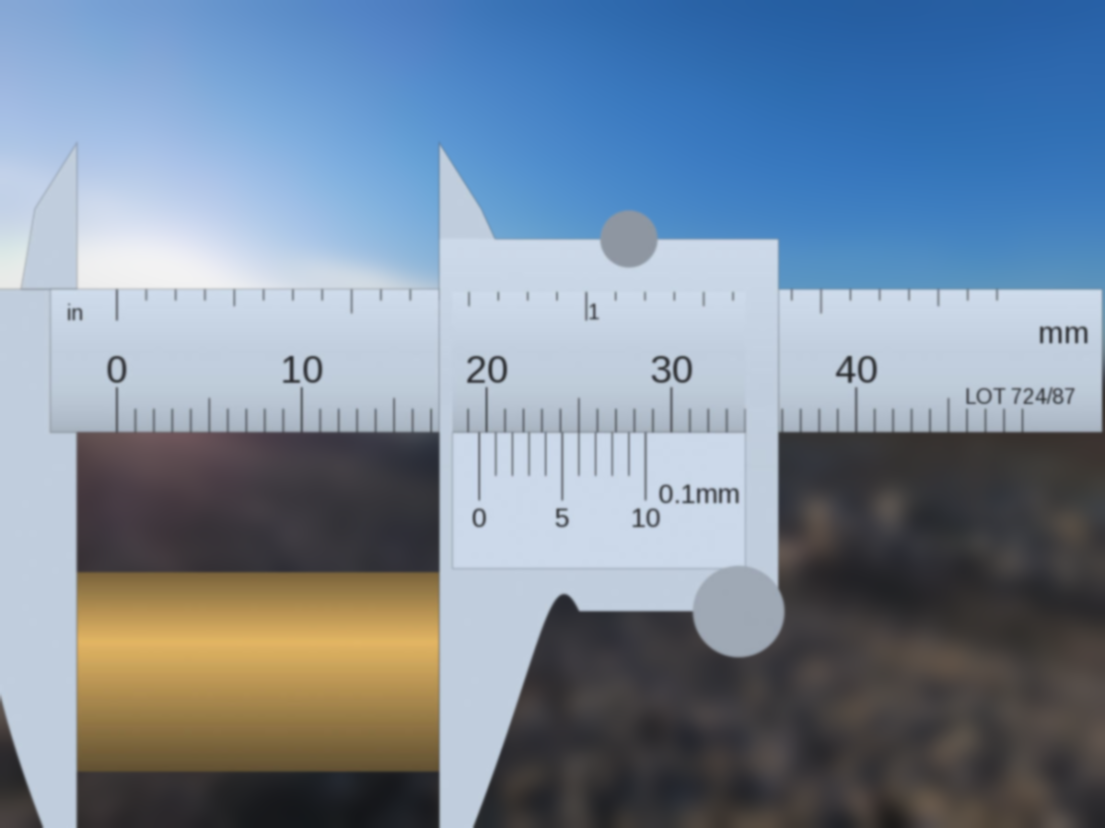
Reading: {"value": 19.6, "unit": "mm"}
